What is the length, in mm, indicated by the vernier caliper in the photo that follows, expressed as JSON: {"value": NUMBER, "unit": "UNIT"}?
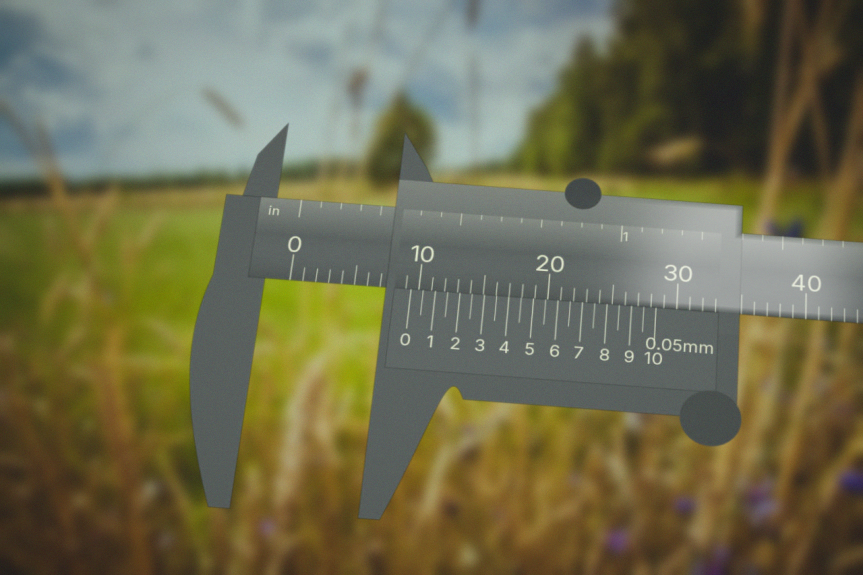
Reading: {"value": 9.4, "unit": "mm"}
